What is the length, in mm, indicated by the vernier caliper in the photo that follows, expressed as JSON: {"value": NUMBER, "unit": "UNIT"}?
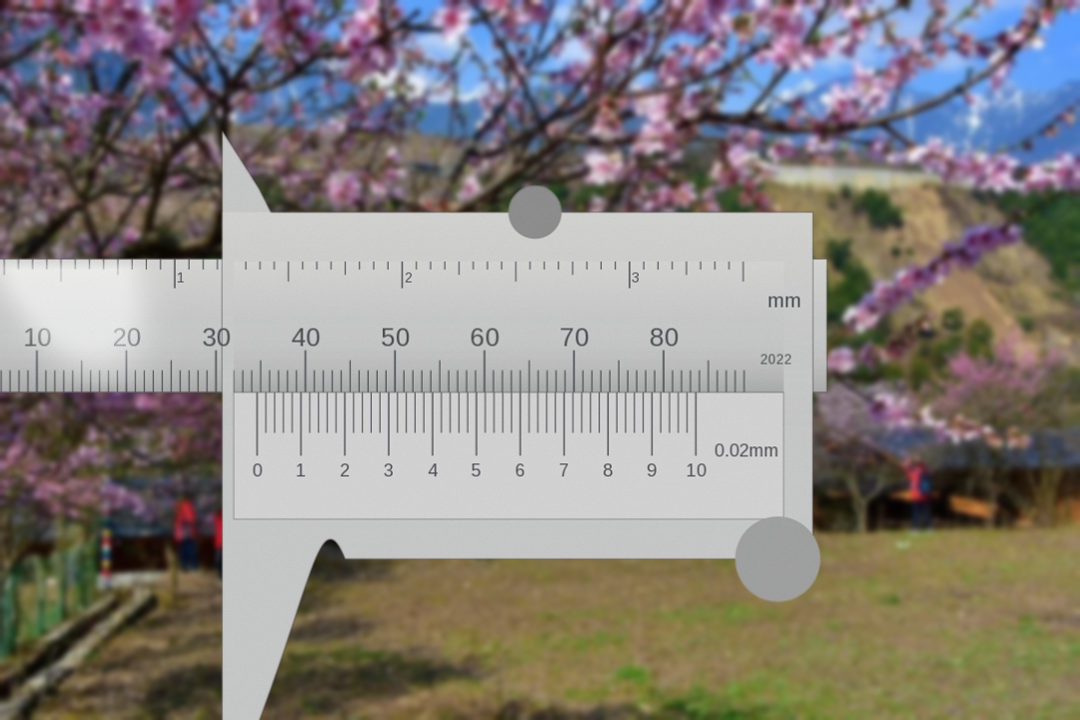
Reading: {"value": 34.6, "unit": "mm"}
